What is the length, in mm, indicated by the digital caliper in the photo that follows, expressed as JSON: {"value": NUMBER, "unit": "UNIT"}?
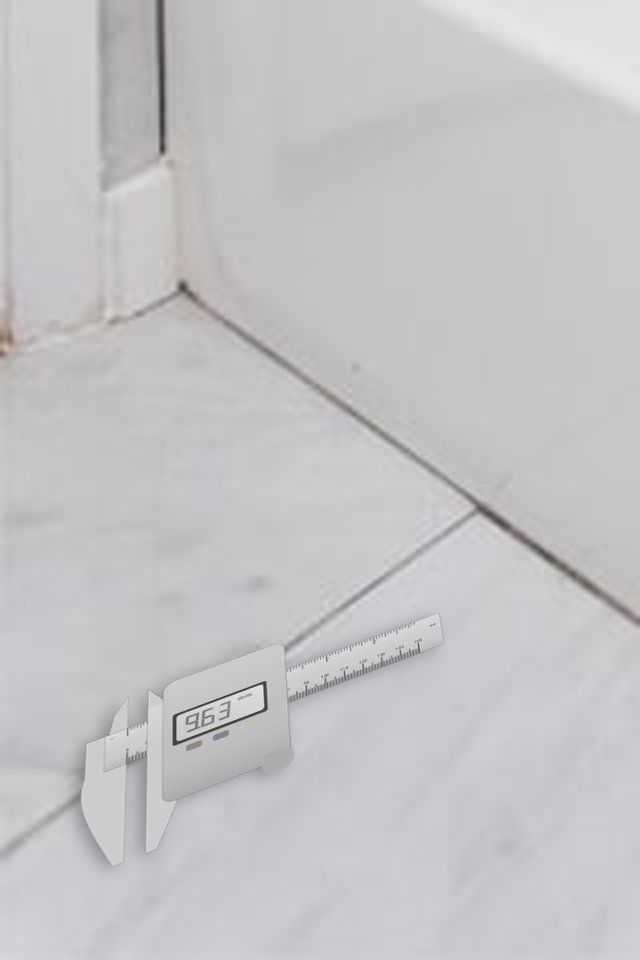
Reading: {"value": 9.63, "unit": "mm"}
